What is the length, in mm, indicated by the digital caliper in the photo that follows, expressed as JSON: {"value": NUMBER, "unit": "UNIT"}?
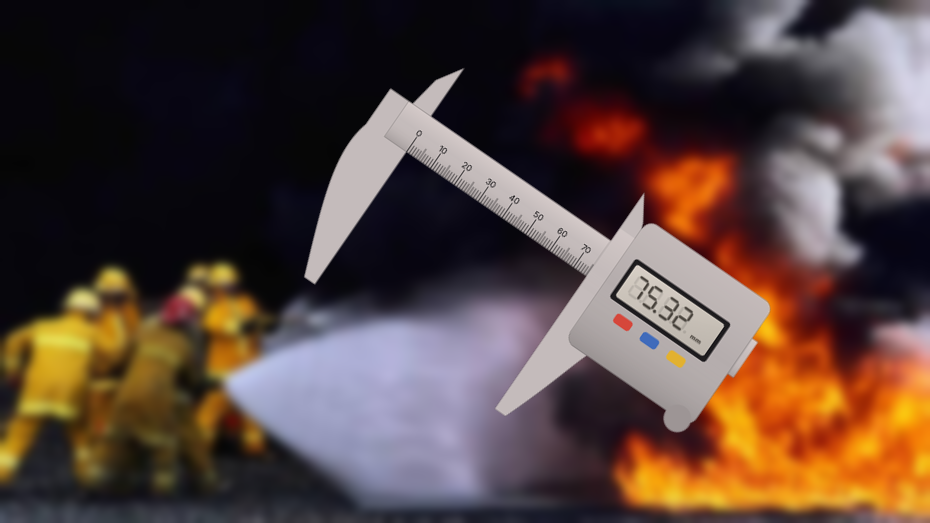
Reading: {"value": 75.32, "unit": "mm"}
